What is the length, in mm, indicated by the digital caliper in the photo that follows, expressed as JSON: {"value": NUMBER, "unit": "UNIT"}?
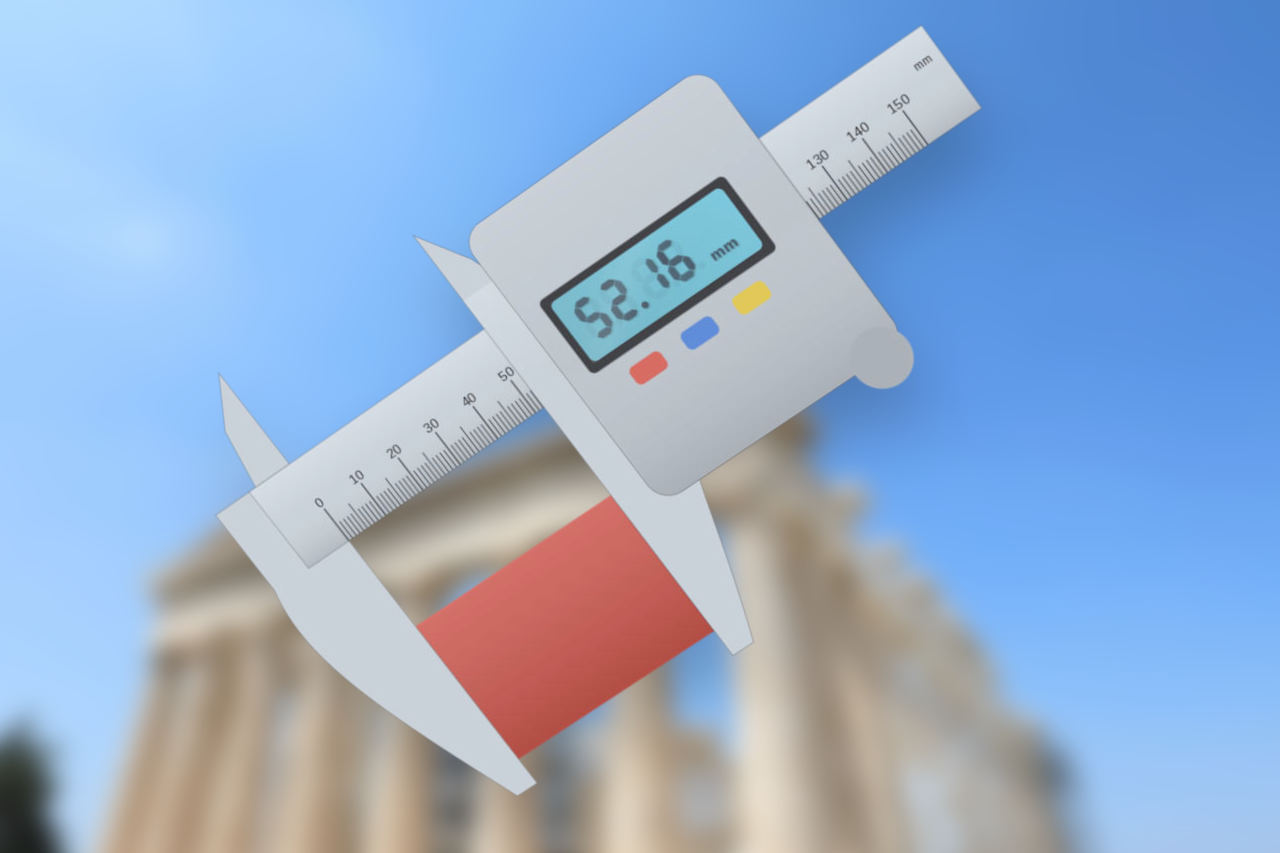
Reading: {"value": 52.16, "unit": "mm"}
